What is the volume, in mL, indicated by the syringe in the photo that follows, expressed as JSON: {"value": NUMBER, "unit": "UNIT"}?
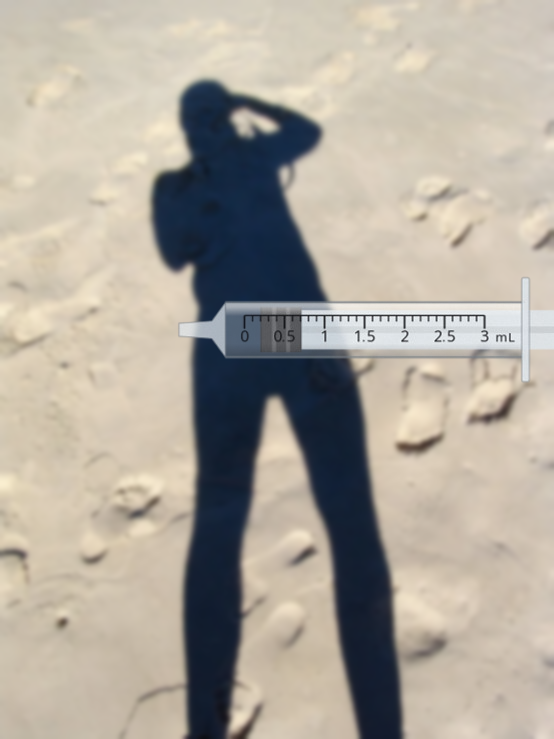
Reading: {"value": 0.2, "unit": "mL"}
